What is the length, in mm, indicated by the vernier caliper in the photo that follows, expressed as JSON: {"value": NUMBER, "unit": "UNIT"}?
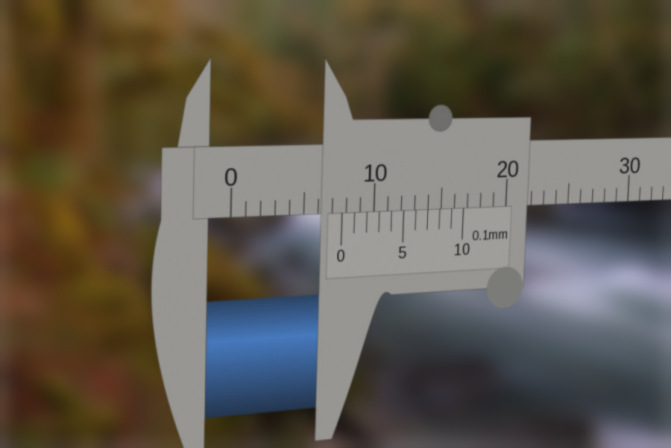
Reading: {"value": 7.7, "unit": "mm"}
